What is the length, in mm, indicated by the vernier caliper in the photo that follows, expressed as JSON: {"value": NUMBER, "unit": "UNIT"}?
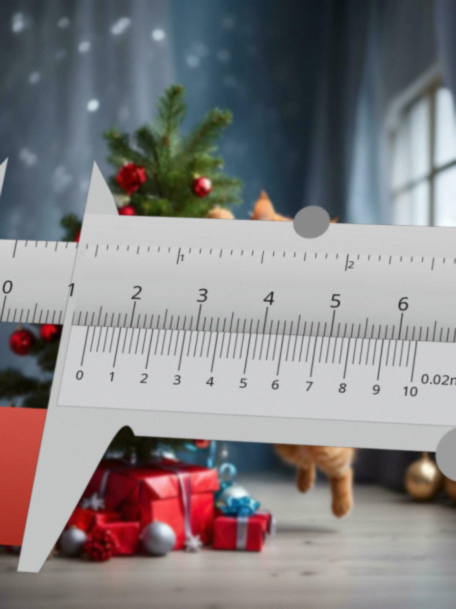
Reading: {"value": 13.6, "unit": "mm"}
